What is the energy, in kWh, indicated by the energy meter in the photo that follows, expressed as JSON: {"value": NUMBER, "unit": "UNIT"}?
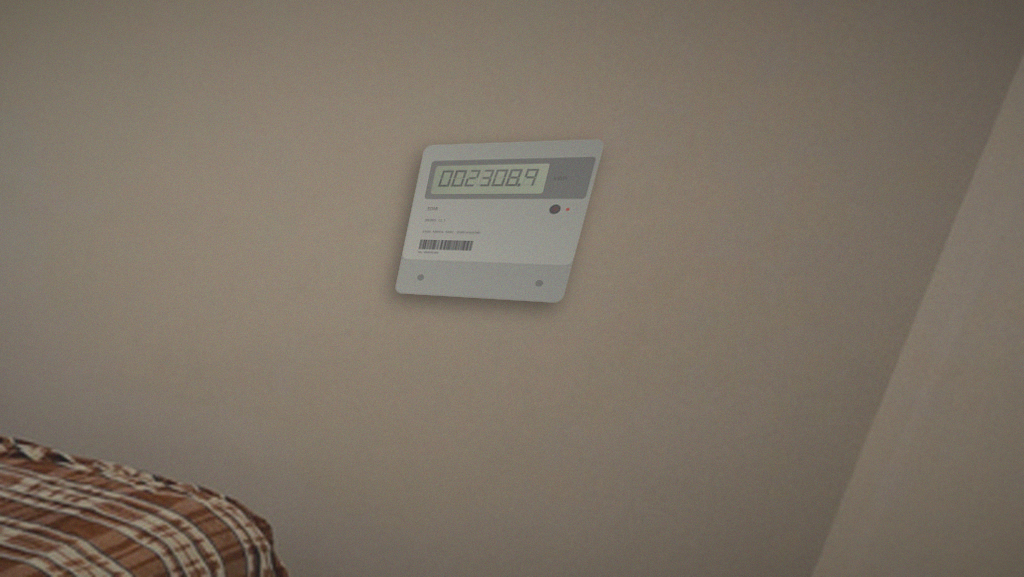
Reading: {"value": 2308.9, "unit": "kWh"}
